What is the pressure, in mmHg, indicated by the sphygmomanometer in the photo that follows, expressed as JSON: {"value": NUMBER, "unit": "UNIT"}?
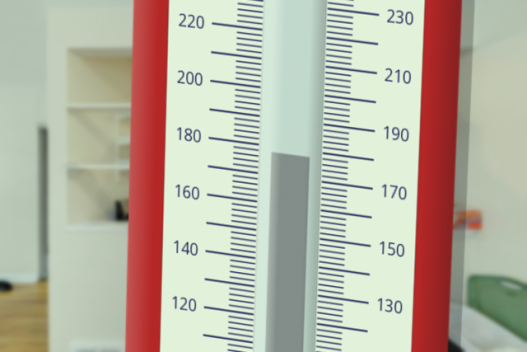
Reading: {"value": 178, "unit": "mmHg"}
